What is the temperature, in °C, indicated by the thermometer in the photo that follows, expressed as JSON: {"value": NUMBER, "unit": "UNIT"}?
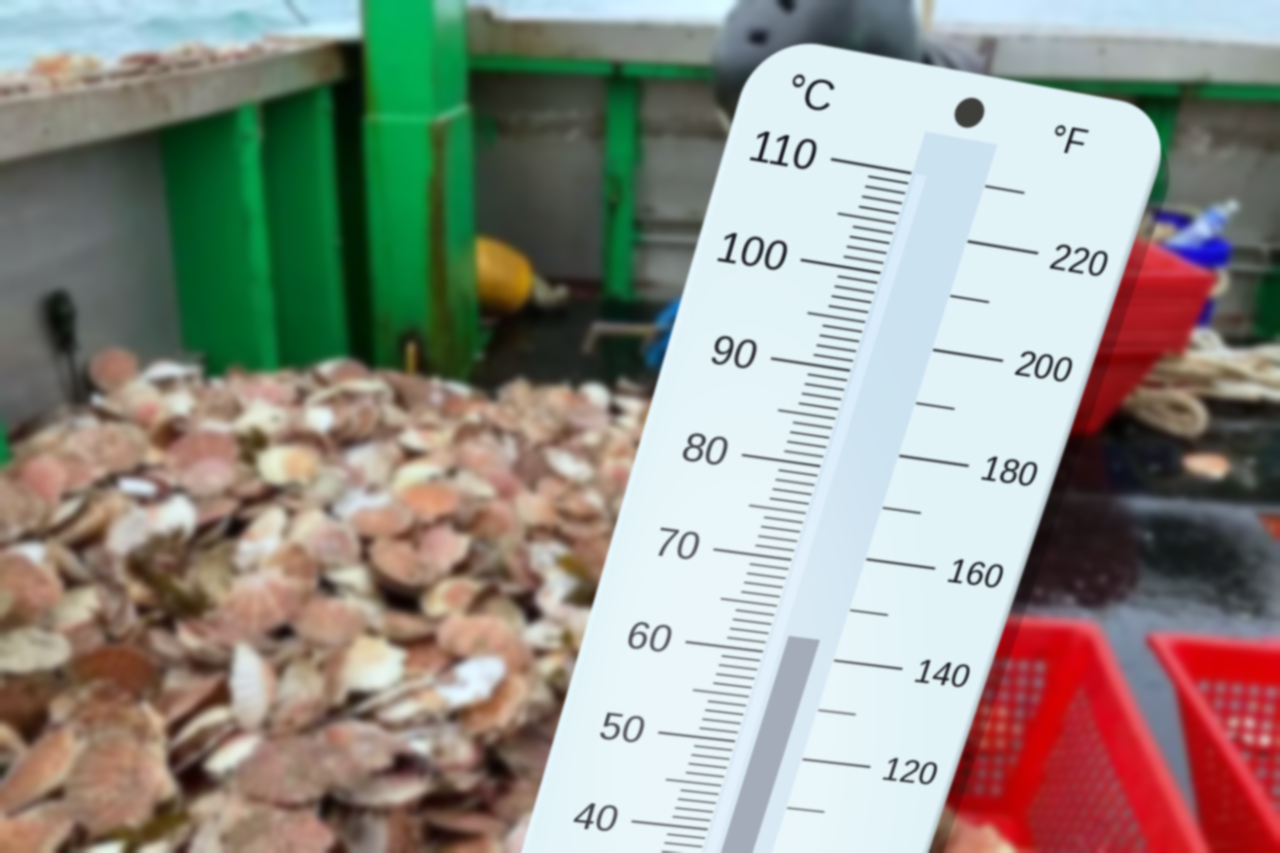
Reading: {"value": 62, "unit": "°C"}
